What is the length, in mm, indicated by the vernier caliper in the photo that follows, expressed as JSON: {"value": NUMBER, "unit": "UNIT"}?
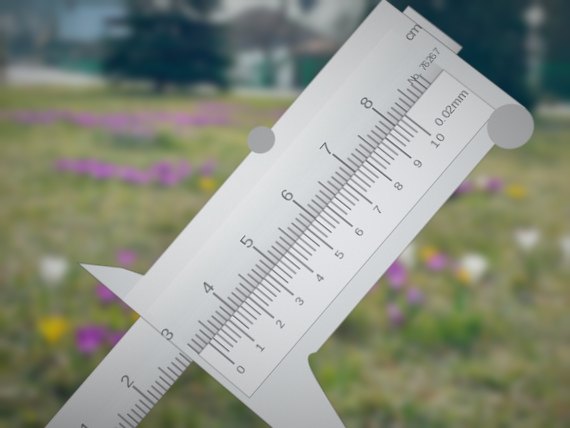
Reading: {"value": 33.4, "unit": "mm"}
